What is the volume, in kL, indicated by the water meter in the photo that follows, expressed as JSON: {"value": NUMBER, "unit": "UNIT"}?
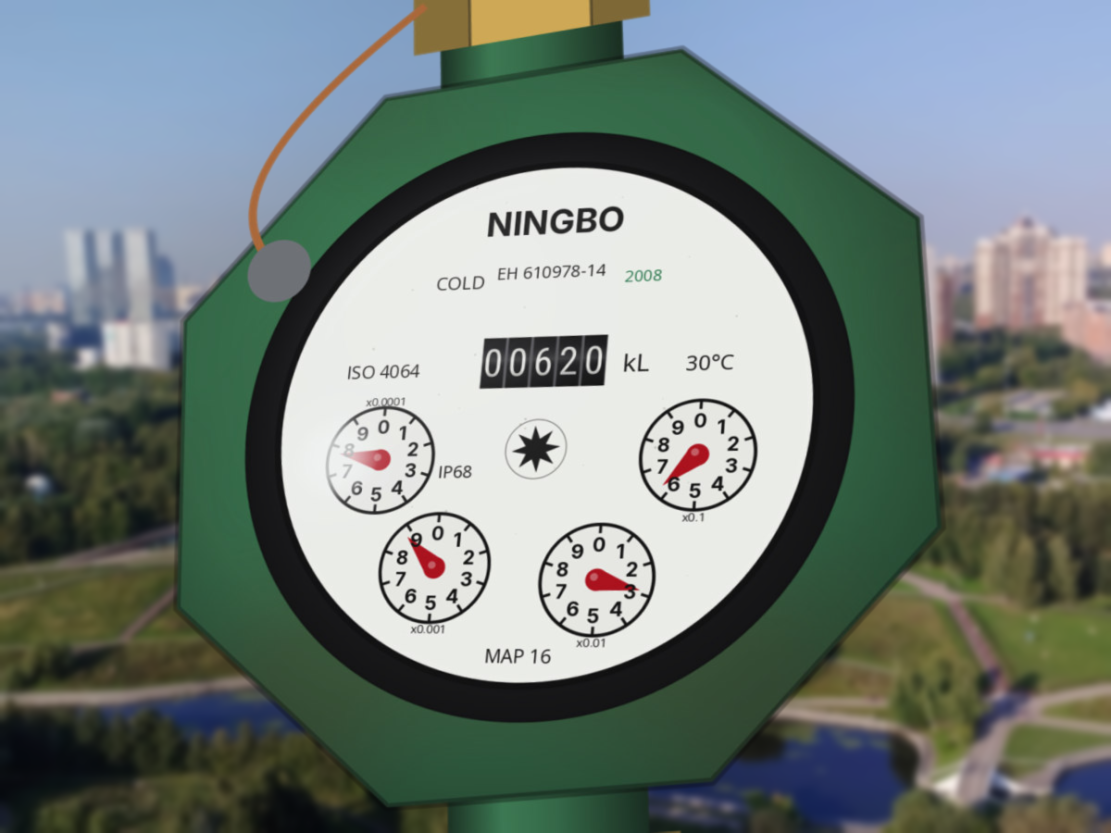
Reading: {"value": 620.6287, "unit": "kL"}
